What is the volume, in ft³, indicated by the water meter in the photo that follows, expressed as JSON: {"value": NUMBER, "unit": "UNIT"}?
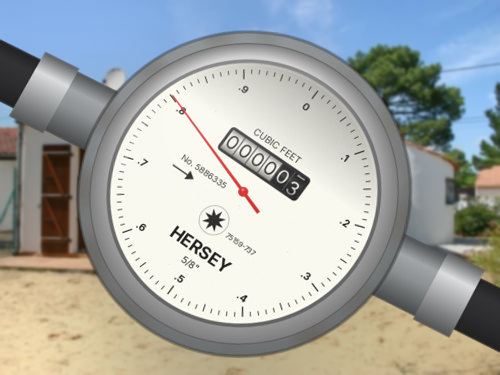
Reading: {"value": 2.80, "unit": "ft³"}
